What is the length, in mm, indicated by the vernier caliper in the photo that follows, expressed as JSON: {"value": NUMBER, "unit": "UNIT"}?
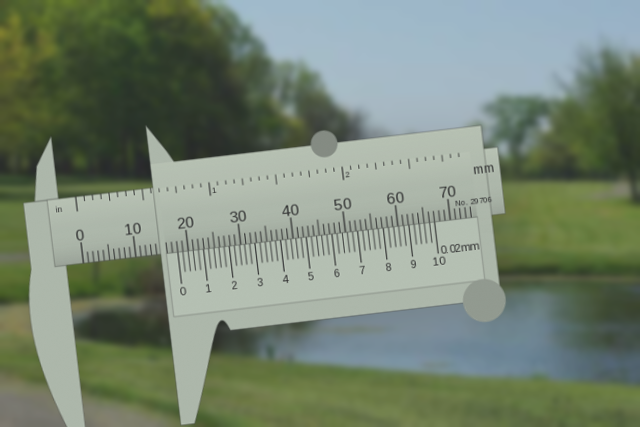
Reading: {"value": 18.0, "unit": "mm"}
